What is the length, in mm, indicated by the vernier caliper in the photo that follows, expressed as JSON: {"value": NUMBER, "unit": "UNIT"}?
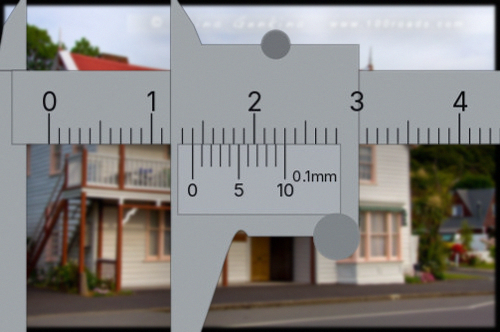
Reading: {"value": 14.0, "unit": "mm"}
